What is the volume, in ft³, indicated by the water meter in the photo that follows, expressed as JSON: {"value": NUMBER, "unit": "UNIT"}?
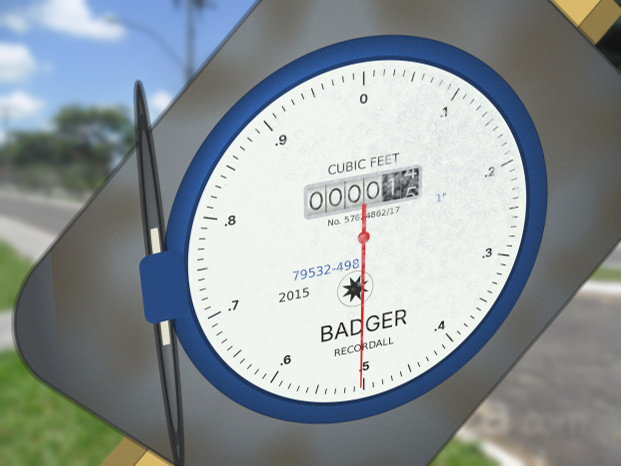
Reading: {"value": 14.50, "unit": "ft³"}
